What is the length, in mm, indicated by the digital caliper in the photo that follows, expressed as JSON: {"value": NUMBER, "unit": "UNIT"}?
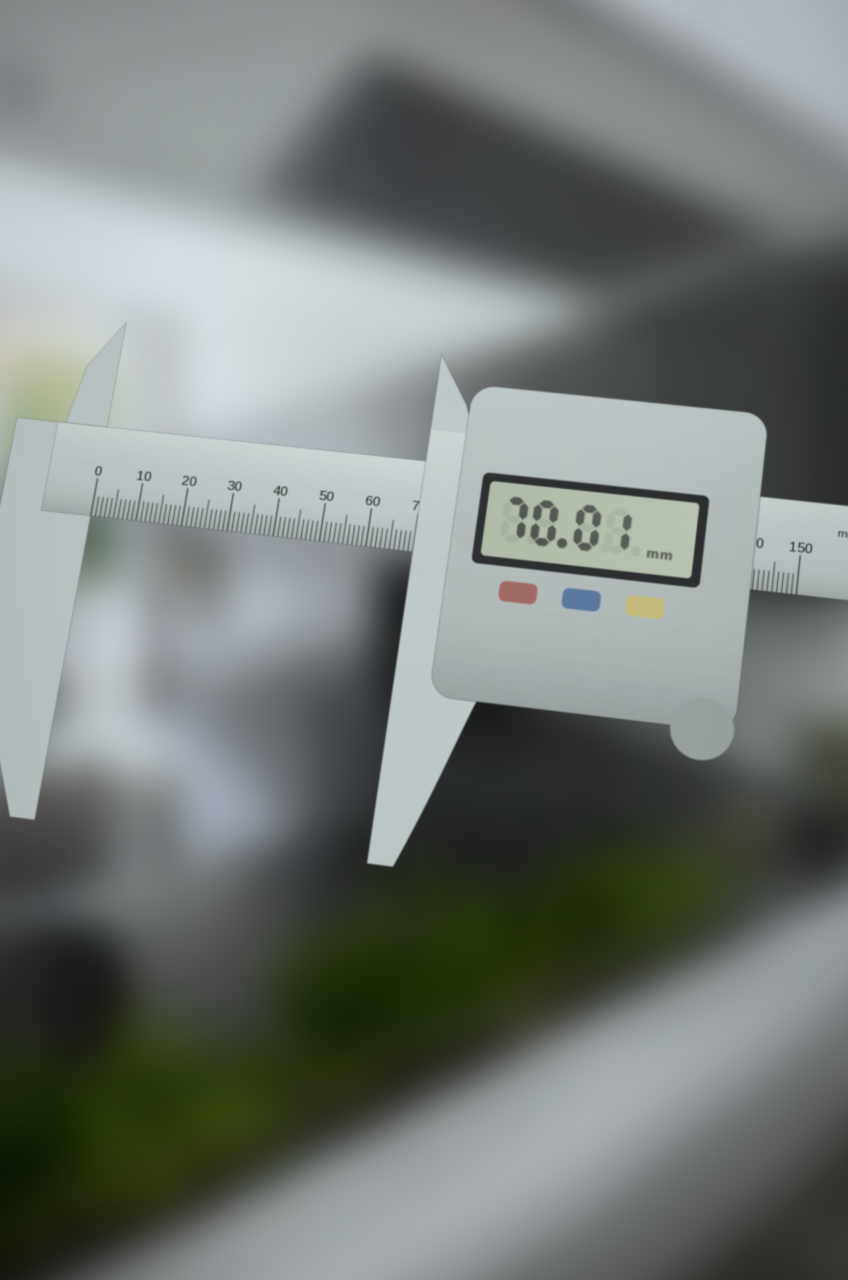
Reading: {"value": 70.01, "unit": "mm"}
